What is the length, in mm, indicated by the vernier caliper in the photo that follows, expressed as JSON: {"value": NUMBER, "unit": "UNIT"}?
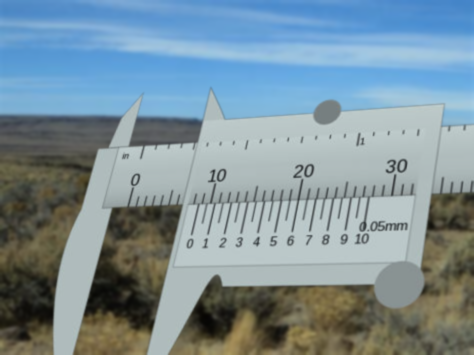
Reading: {"value": 8.6, "unit": "mm"}
